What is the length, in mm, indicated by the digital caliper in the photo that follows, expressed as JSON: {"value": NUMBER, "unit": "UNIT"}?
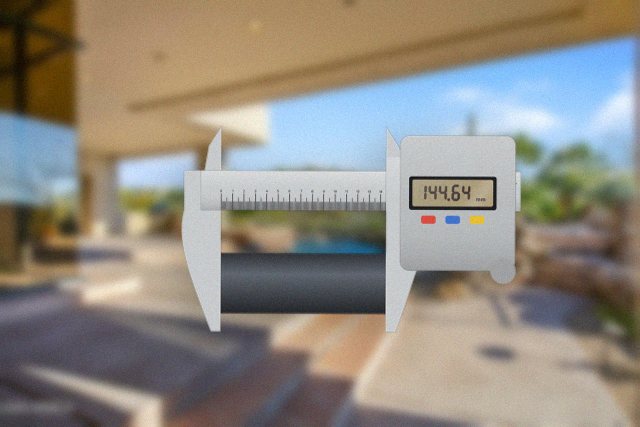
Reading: {"value": 144.64, "unit": "mm"}
